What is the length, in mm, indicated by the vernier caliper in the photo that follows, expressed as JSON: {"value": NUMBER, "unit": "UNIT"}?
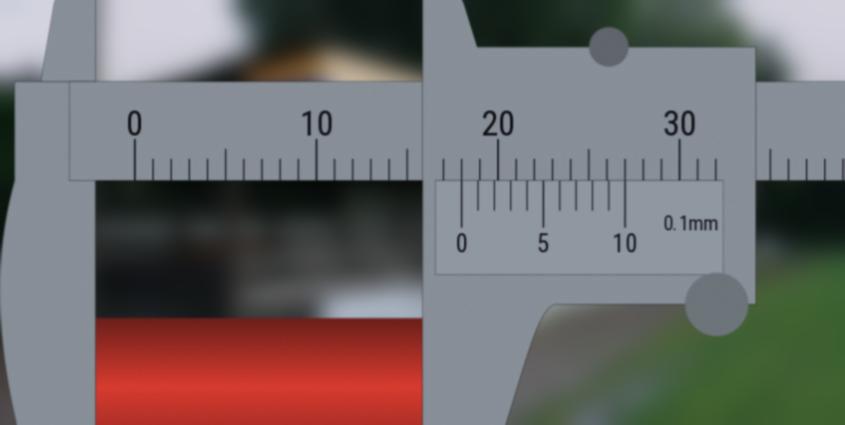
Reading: {"value": 18.0, "unit": "mm"}
